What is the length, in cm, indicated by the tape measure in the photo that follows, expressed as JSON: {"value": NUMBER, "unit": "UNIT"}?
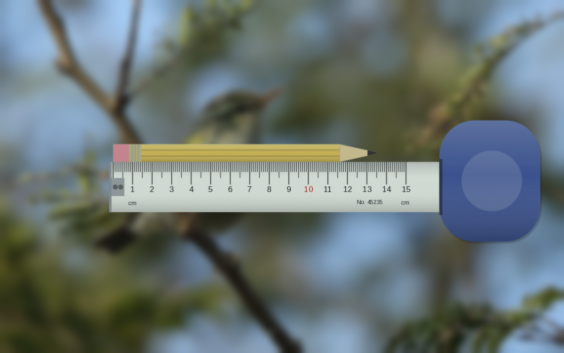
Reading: {"value": 13.5, "unit": "cm"}
